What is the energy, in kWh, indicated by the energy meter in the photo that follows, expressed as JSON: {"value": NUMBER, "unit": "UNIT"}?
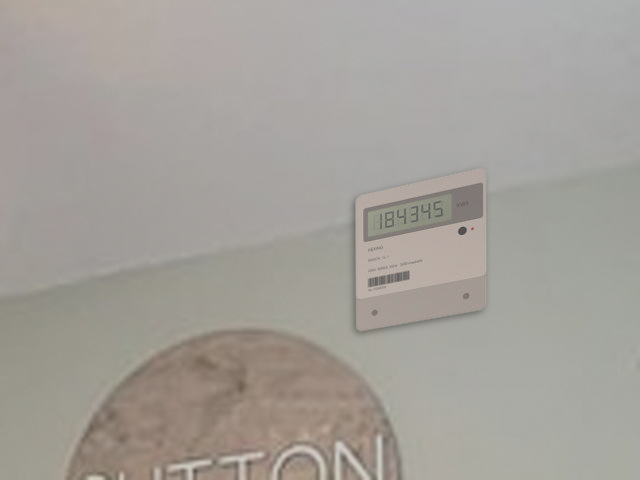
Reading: {"value": 184345, "unit": "kWh"}
